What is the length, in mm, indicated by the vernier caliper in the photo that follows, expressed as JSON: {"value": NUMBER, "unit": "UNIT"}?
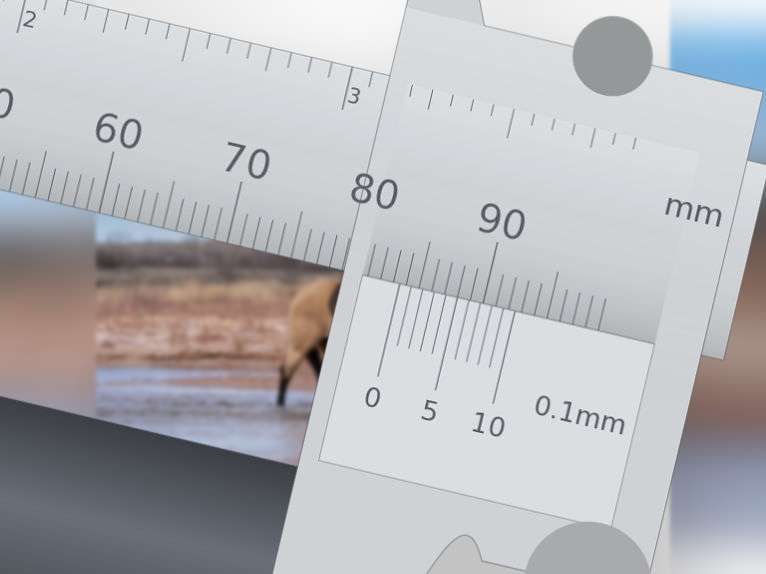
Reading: {"value": 83.5, "unit": "mm"}
